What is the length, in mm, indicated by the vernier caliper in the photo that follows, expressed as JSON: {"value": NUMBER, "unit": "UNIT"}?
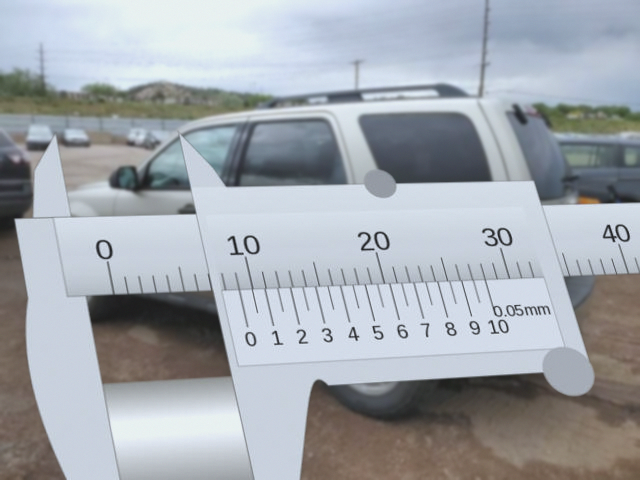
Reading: {"value": 9.0, "unit": "mm"}
